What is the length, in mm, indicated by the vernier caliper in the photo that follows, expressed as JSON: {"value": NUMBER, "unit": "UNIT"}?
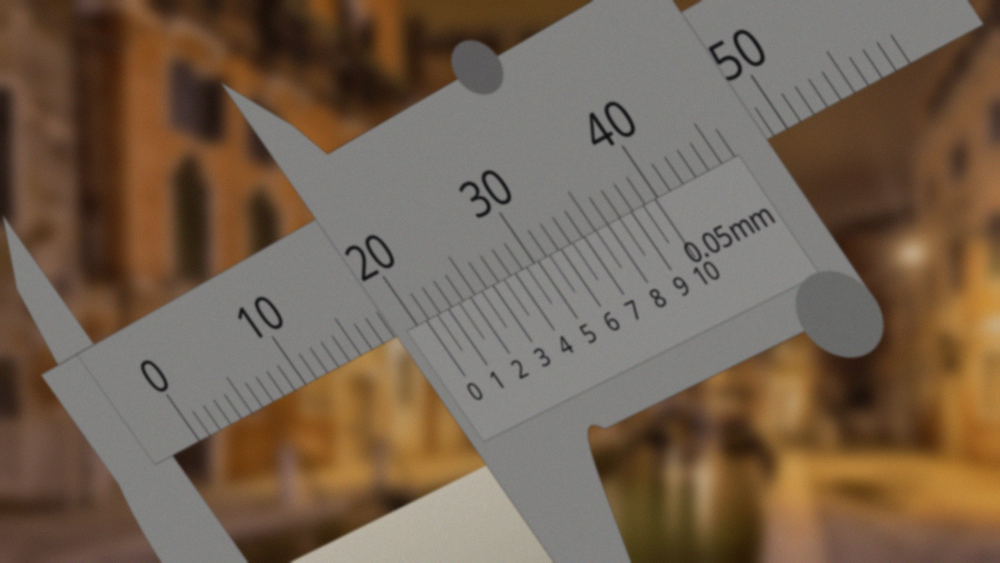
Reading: {"value": 20.8, "unit": "mm"}
